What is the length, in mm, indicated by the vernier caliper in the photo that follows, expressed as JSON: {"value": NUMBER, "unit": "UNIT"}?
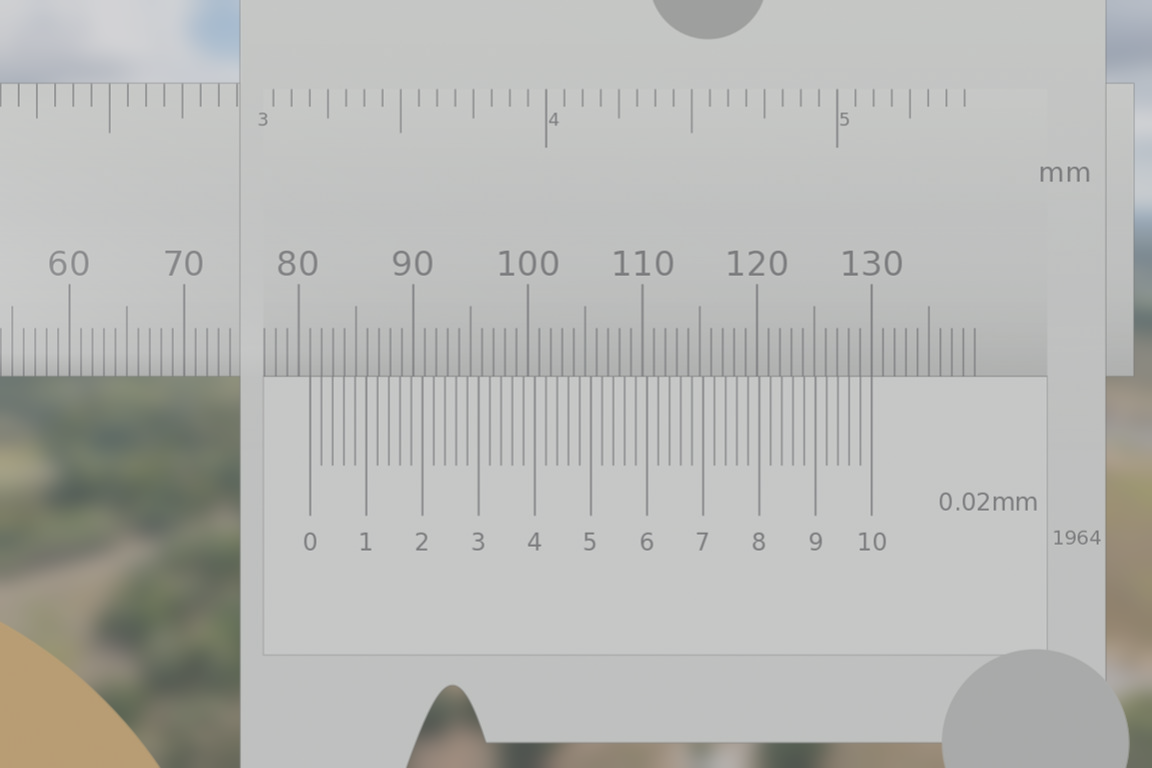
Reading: {"value": 81.0, "unit": "mm"}
